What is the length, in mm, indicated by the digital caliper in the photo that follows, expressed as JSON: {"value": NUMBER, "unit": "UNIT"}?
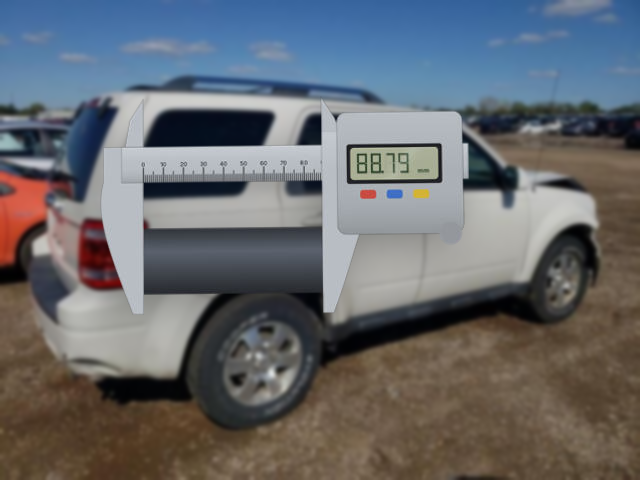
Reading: {"value": 88.79, "unit": "mm"}
